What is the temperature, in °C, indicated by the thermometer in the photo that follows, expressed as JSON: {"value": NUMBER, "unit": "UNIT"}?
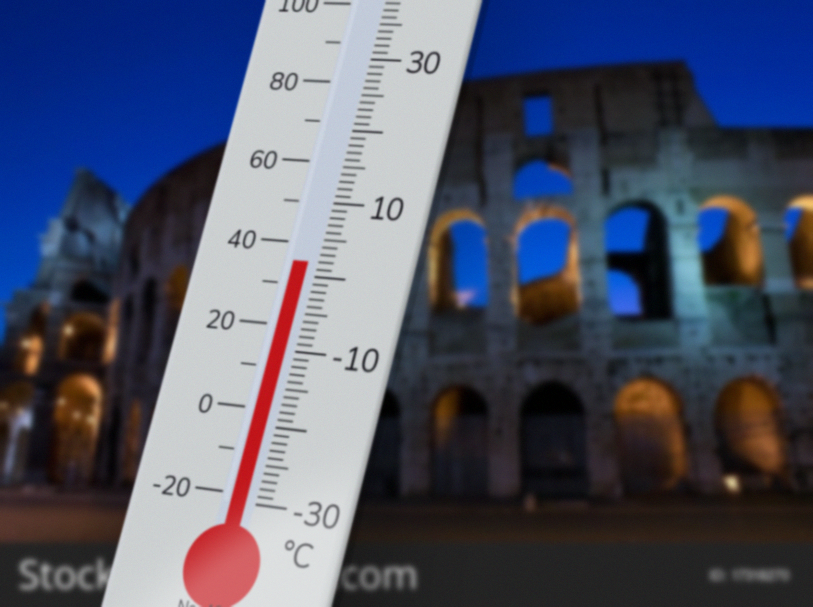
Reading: {"value": 2, "unit": "°C"}
